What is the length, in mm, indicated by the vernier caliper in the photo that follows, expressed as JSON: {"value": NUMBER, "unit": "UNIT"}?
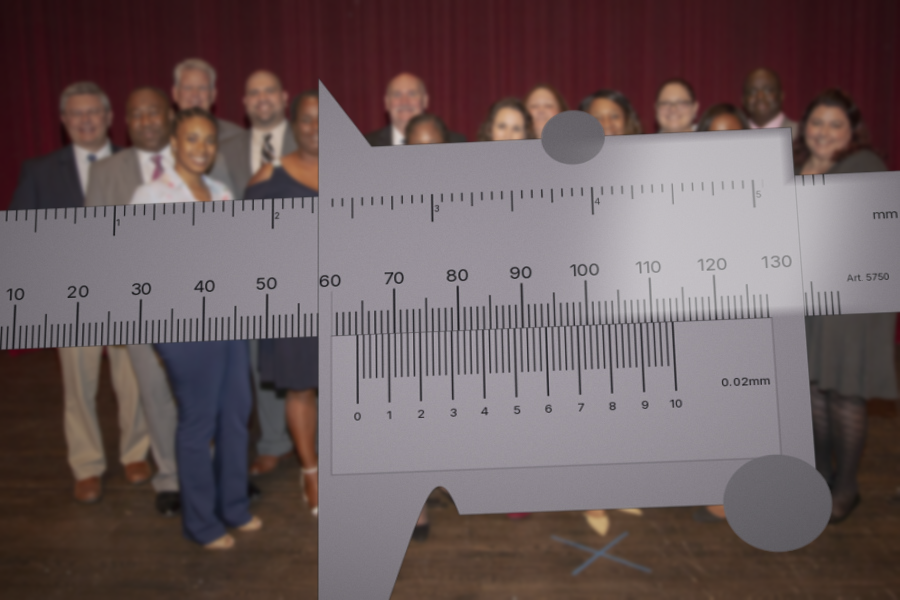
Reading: {"value": 64.2, "unit": "mm"}
